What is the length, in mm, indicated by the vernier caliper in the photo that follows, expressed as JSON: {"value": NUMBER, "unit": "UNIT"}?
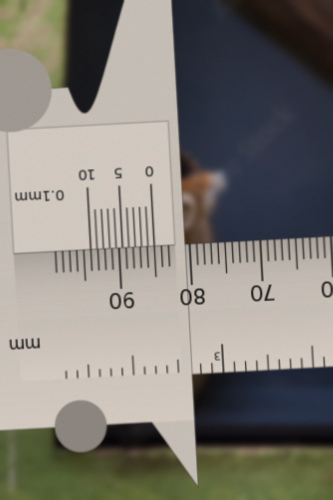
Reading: {"value": 85.0, "unit": "mm"}
